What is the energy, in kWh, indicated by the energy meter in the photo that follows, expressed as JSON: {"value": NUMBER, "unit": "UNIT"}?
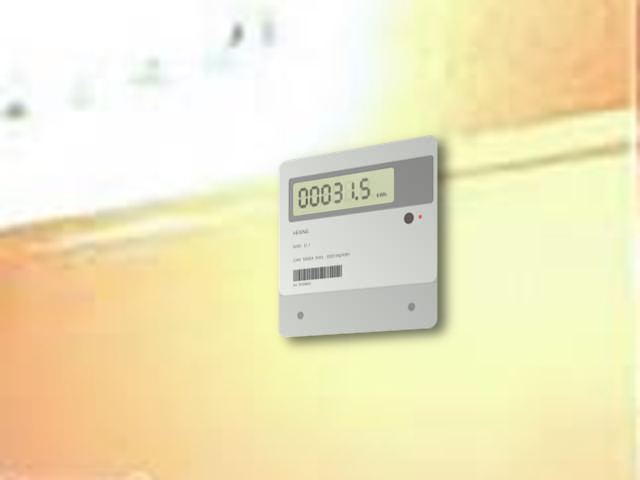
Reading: {"value": 31.5, "unit": "kWh"}
